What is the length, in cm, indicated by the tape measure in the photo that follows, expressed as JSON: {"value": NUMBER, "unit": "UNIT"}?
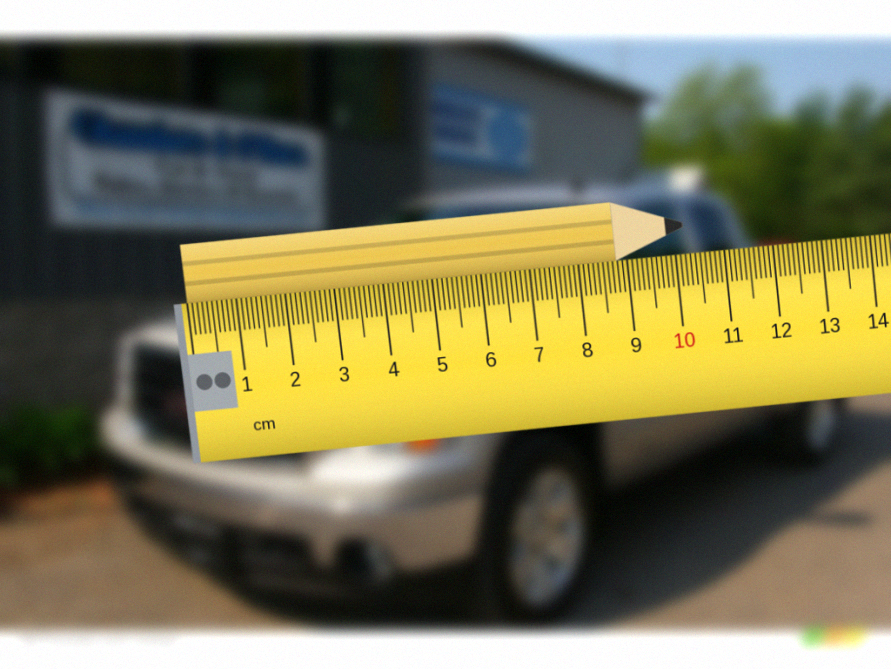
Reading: {"value": 10.2, "unit": "cm"}
